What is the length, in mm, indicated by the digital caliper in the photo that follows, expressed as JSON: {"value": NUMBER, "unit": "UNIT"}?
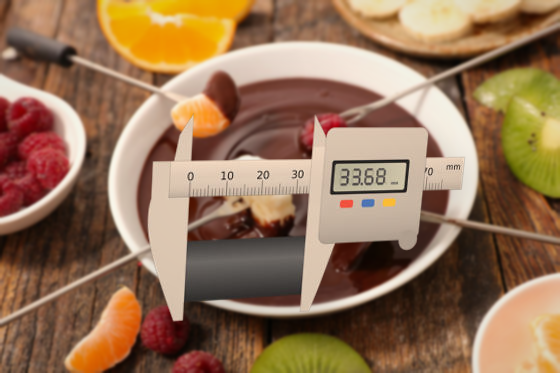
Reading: {"value": 33.68, "unit": "mm"}
